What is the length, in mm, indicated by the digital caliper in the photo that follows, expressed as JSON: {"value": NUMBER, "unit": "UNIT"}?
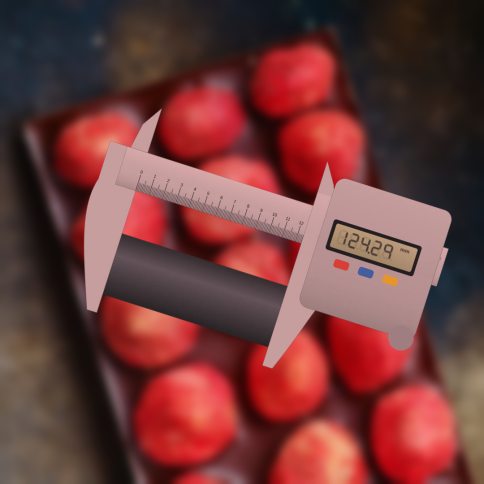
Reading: {"value": 124.29, "unit": "mm"}
